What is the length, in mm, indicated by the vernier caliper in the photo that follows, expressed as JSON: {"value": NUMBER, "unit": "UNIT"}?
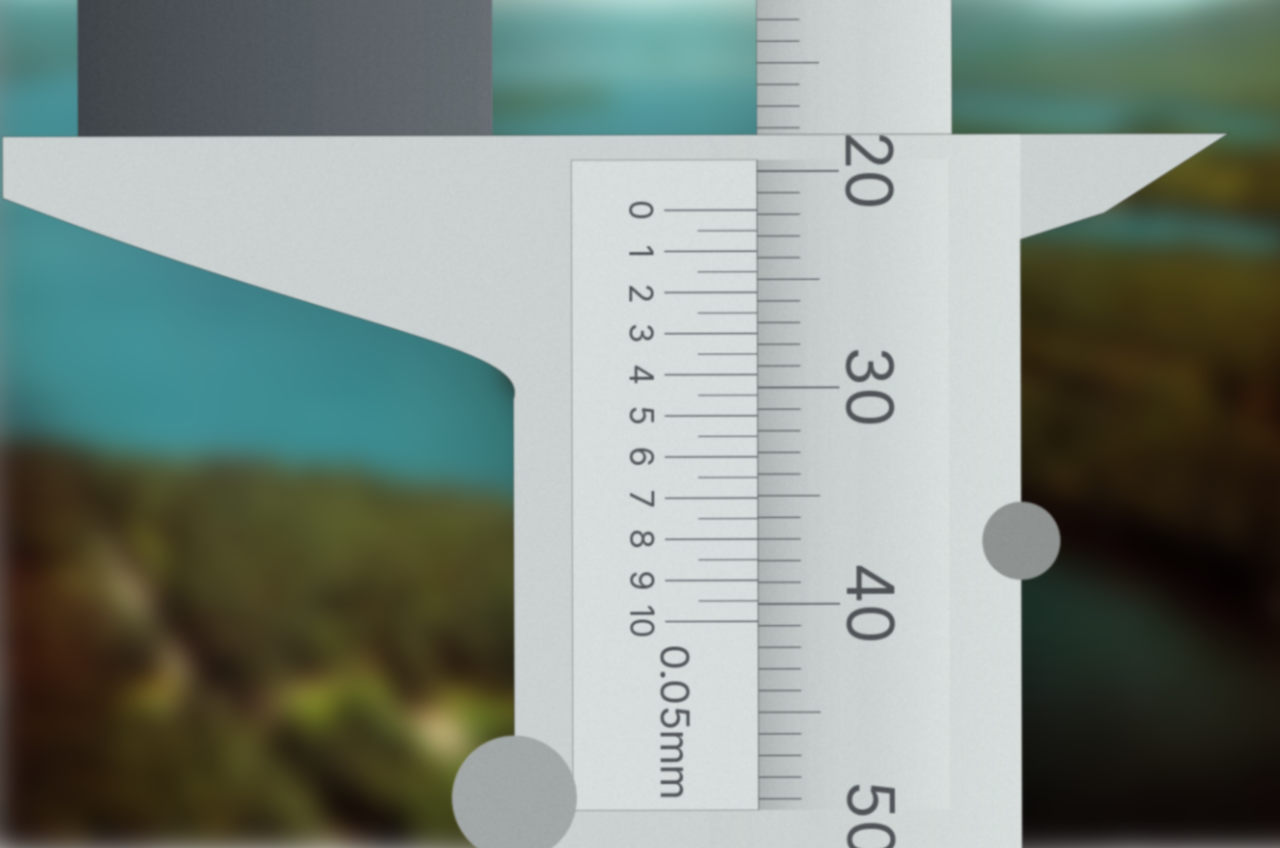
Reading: {"value": 21.8, "unit": "mm"}
